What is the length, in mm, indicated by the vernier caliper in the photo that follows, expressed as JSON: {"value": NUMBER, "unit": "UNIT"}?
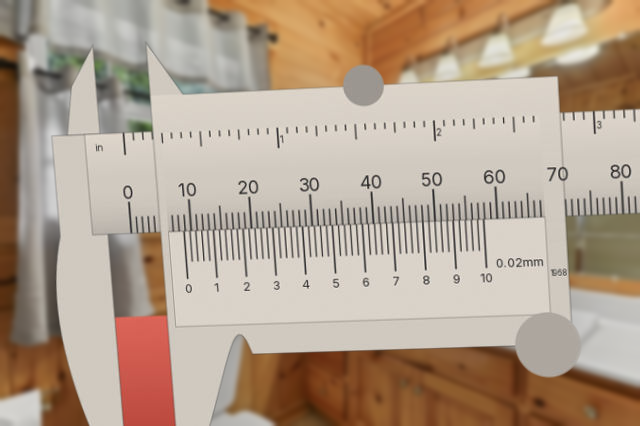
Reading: {"value": 8.8, "unit": "mm"}
